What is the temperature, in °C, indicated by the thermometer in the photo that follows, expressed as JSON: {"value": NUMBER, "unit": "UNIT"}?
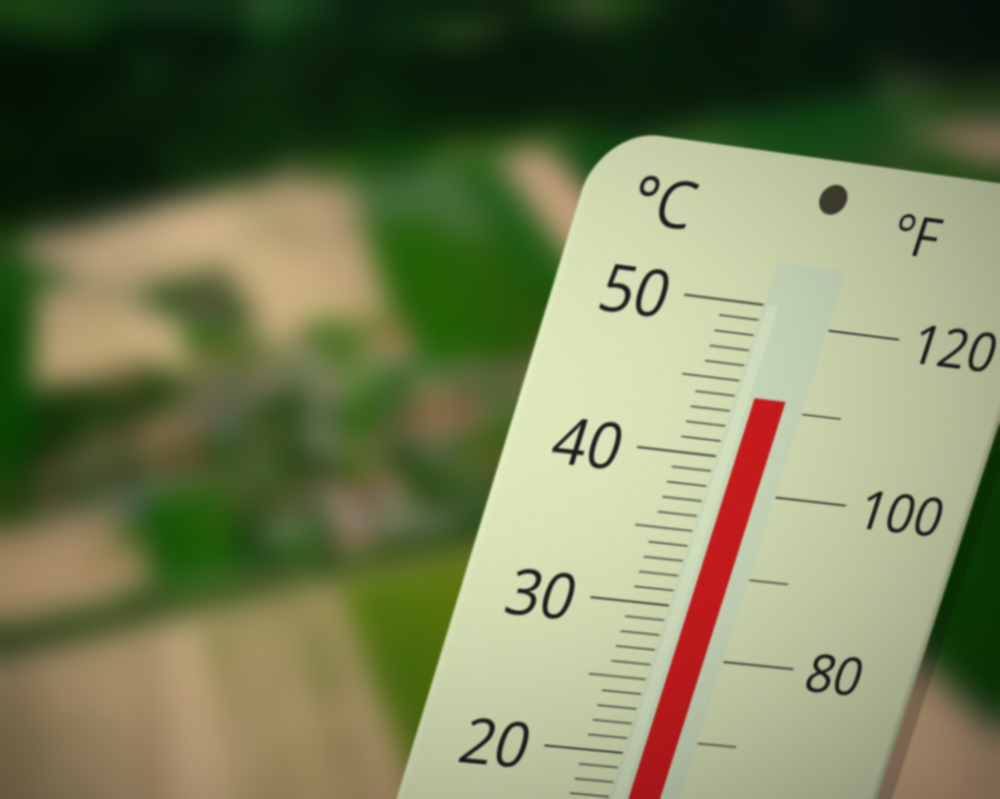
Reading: {"value": 44, "unit": "°C"}
